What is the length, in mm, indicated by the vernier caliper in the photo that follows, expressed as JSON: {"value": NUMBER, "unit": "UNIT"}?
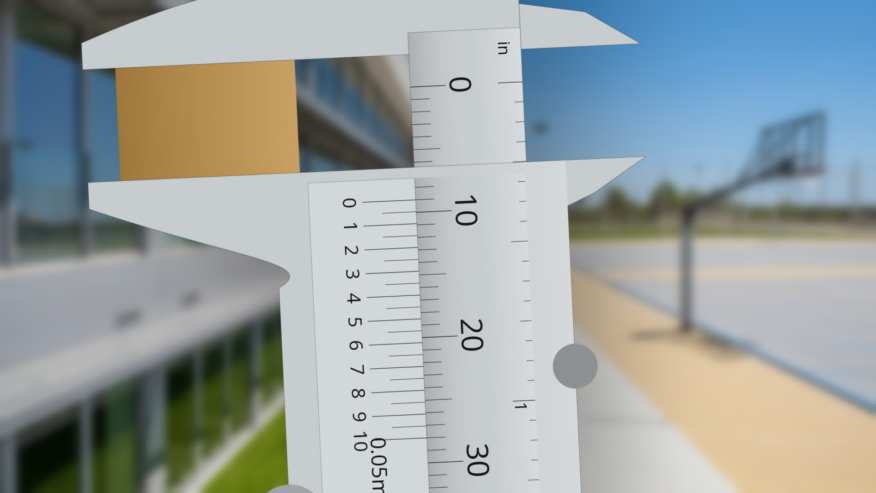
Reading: {"value": 9.0, "unit": "mm"}
